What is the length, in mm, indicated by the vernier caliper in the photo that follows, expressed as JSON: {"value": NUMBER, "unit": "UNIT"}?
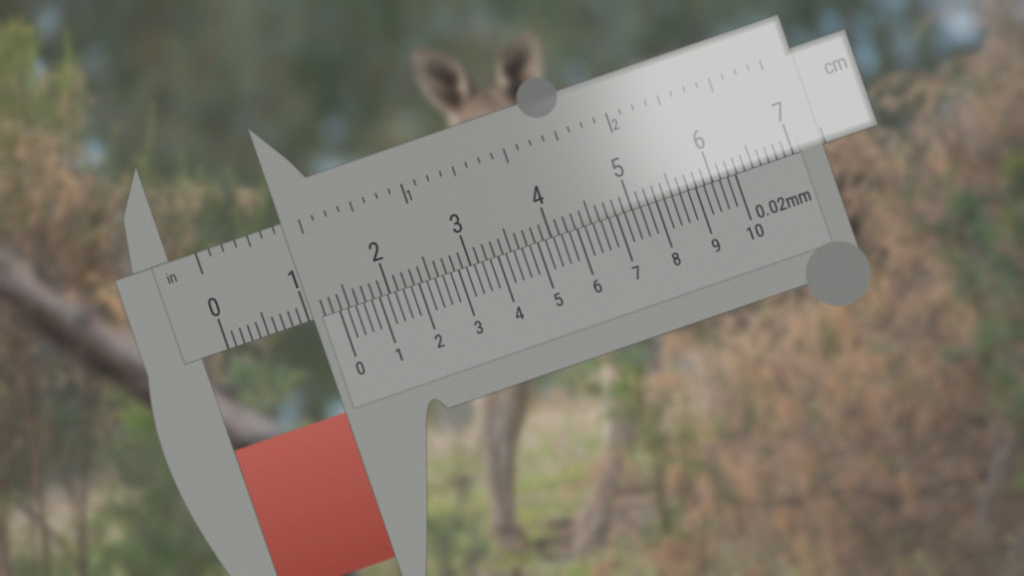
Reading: {"value": 13.8, "unit": "mm"}
